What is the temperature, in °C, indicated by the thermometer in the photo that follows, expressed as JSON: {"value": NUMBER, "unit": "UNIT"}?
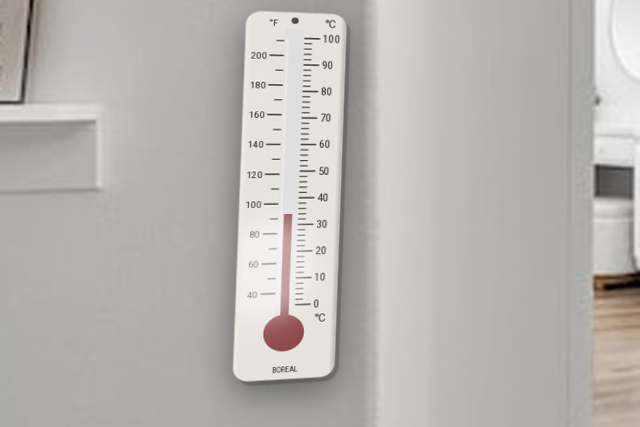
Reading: {"value": 34, "unit": "°C"}
